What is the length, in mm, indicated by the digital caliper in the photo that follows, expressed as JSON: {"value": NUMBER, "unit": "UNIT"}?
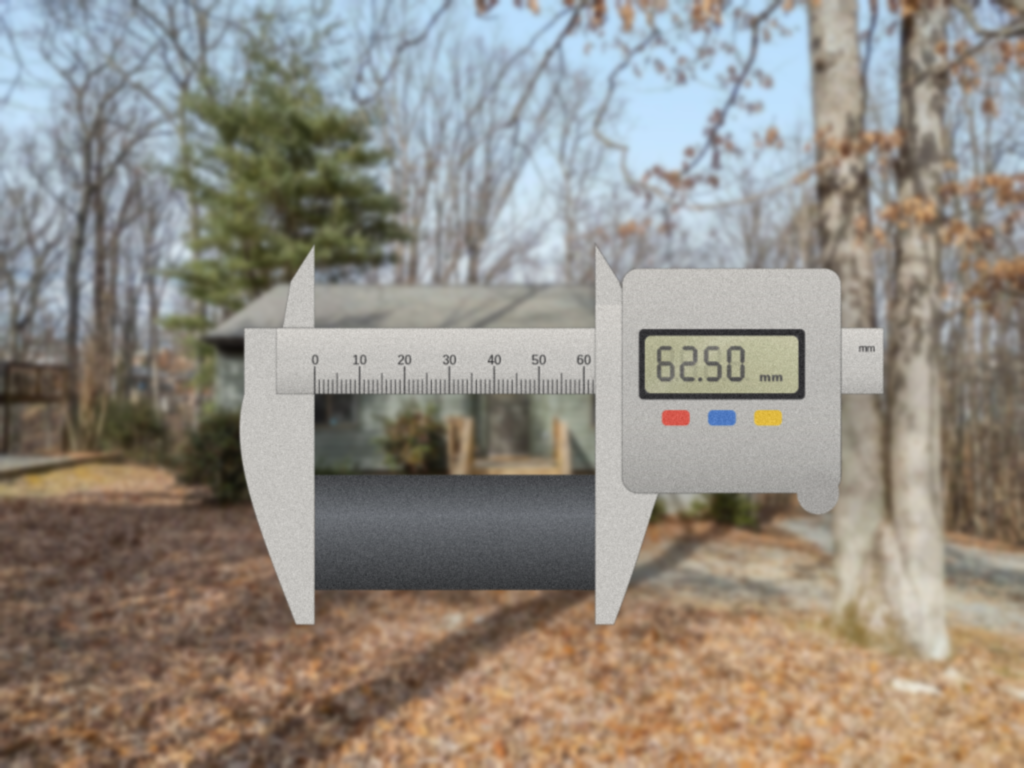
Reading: {"value": 62.50, "unit": "mm"}
